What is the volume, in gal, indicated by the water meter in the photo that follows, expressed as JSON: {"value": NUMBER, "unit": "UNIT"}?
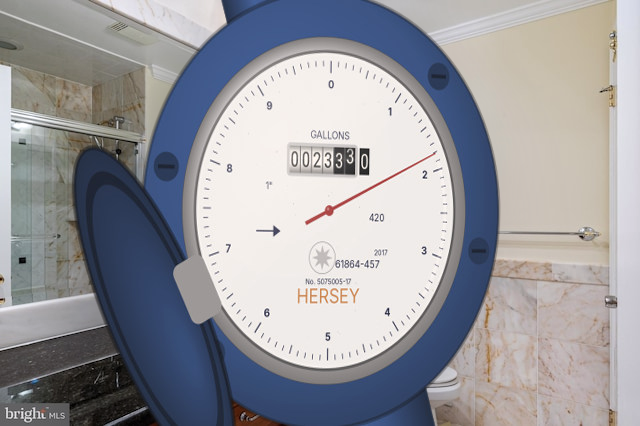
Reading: {"value": 23331.8, "unit": "gal"}
